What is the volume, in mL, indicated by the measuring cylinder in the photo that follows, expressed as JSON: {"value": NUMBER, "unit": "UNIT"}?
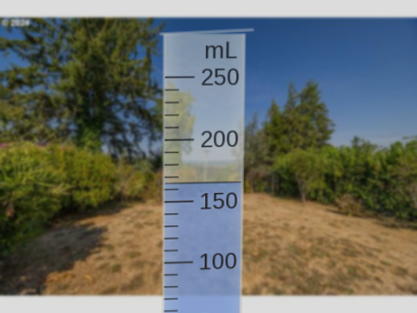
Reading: {"value": 165, "unit": "mL"}
